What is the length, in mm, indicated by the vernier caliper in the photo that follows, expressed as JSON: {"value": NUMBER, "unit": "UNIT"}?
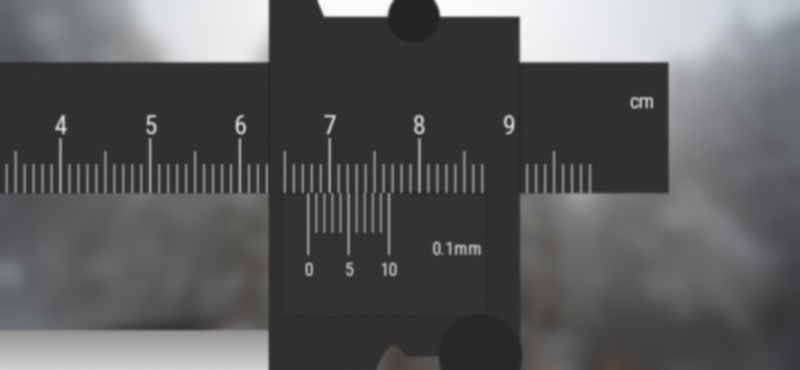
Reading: {"value": 67.6, "unit": "mm"}
